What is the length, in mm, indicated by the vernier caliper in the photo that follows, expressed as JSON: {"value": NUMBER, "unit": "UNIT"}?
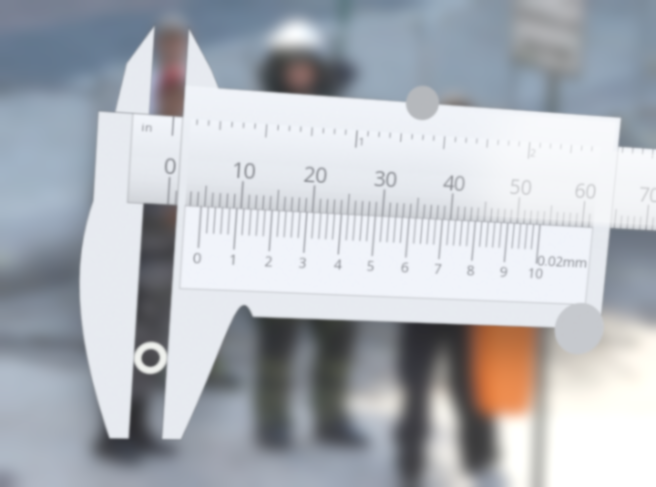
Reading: {"value": 4.5, "unit": "mm"}
